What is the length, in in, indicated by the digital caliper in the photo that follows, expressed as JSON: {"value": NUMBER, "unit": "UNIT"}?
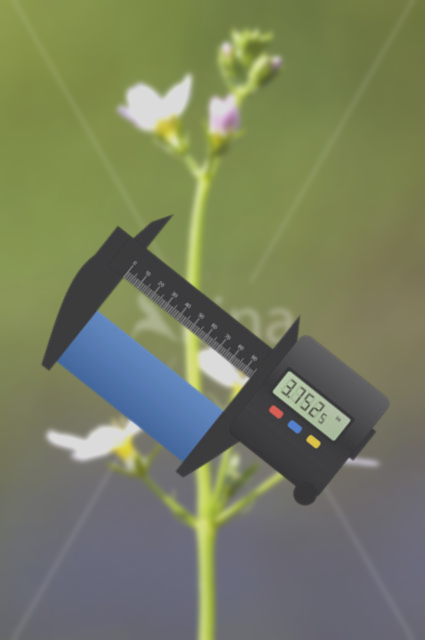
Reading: {"value": 3.7525, "unit": "in"}
